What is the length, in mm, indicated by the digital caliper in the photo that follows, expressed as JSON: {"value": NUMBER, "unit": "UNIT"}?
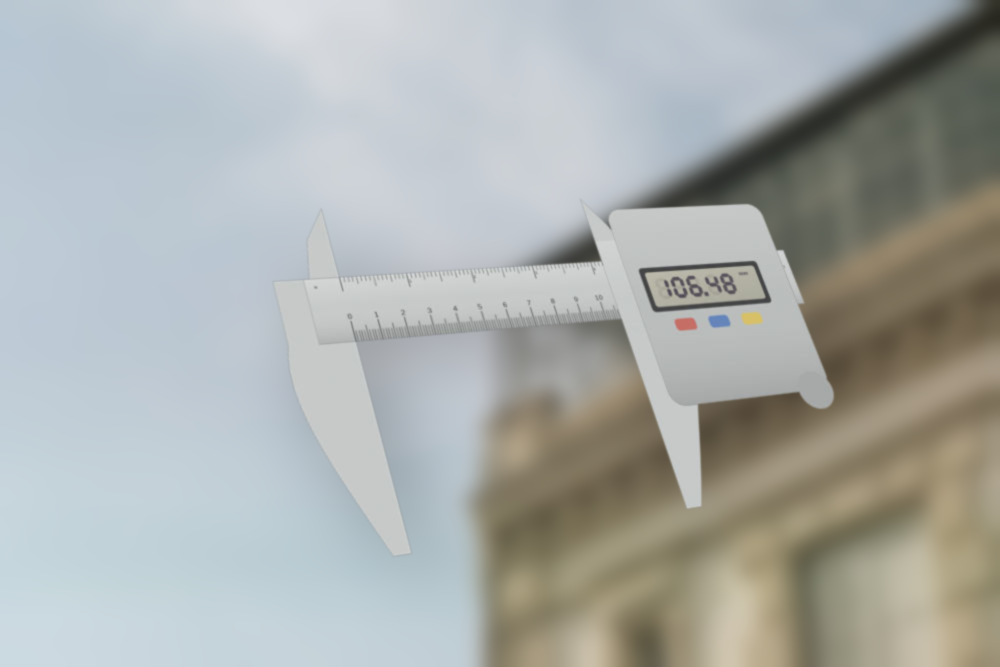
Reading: {"value": 106.48, "unit": "mm"}
